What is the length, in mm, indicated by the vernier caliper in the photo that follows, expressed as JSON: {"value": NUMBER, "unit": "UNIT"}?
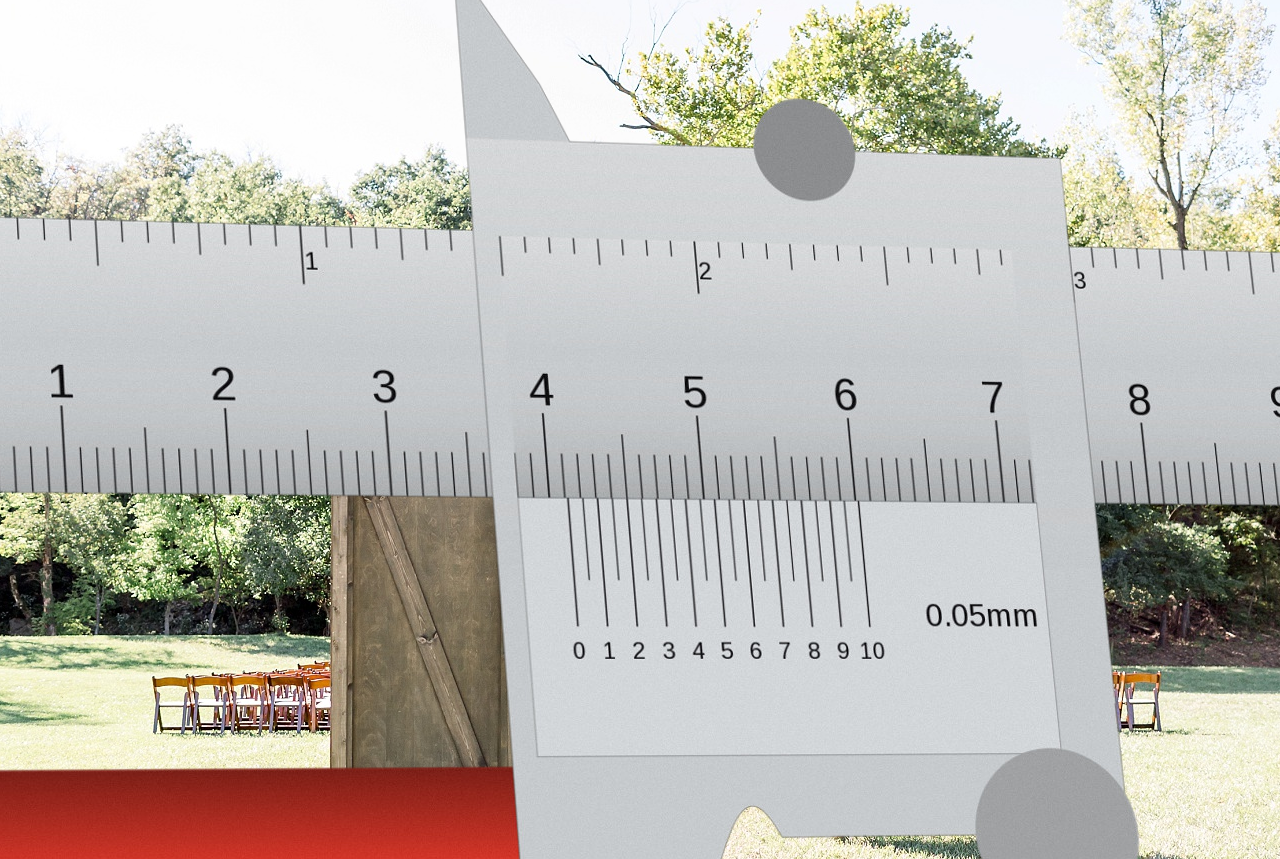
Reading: {"value": 41.2, "unit": "mm"}
